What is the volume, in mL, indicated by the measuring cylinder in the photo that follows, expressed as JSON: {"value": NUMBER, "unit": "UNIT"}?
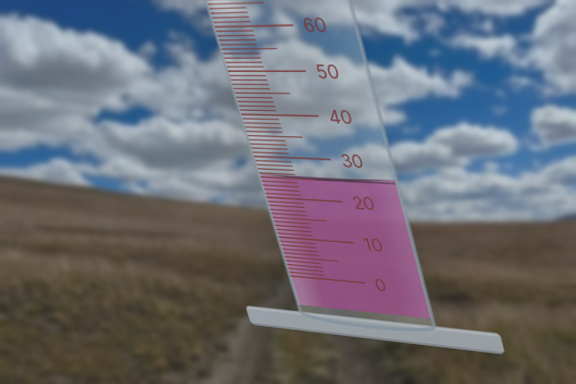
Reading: {"value": 25, "unit": "mL"}
